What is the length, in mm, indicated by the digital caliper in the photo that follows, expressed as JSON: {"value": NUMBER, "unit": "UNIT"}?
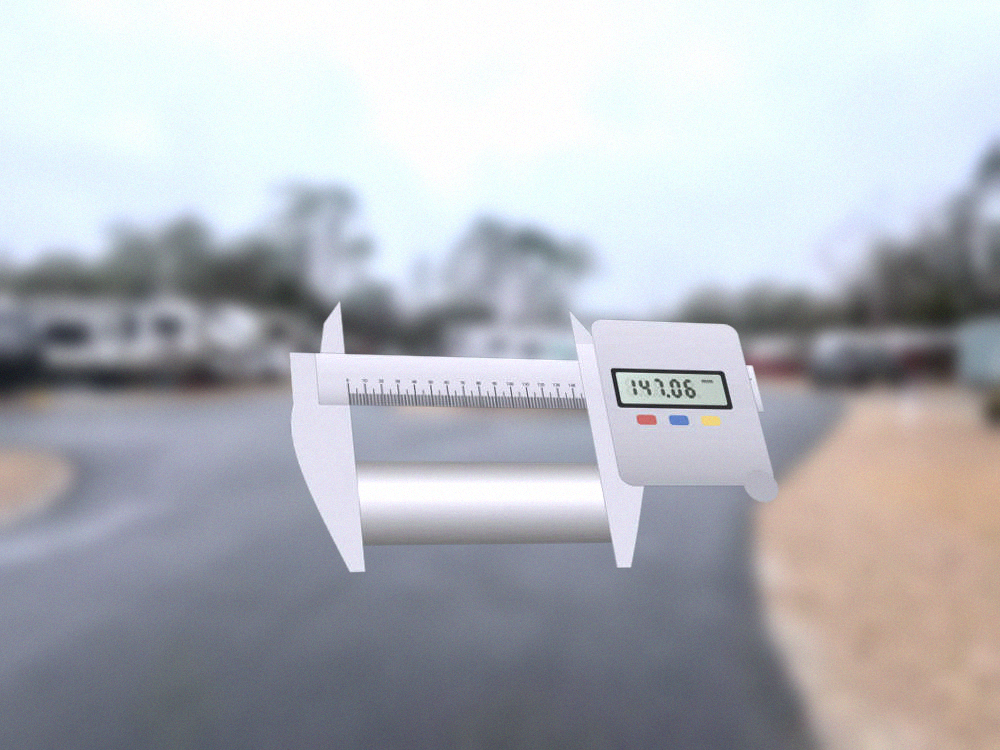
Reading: {"value": 147.06, "unit": "mm"}
